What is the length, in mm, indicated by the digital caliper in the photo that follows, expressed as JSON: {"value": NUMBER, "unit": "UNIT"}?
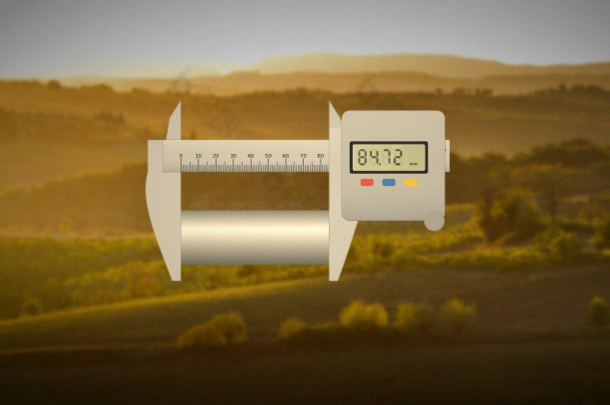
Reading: {"value": 84.72, "unit": "mm"}
